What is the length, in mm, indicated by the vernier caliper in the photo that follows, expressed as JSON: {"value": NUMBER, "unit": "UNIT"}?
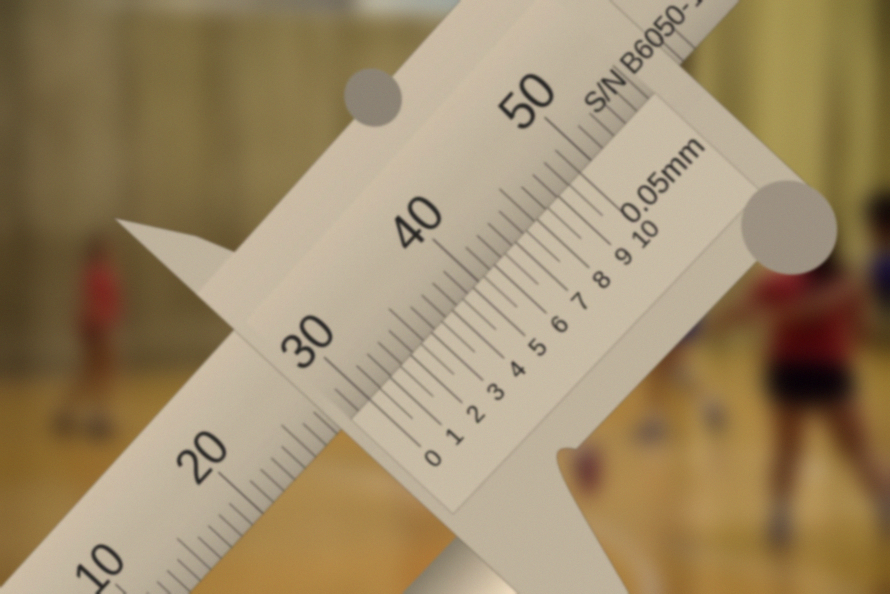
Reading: {"value": 30.0, "unit": "mm"}
